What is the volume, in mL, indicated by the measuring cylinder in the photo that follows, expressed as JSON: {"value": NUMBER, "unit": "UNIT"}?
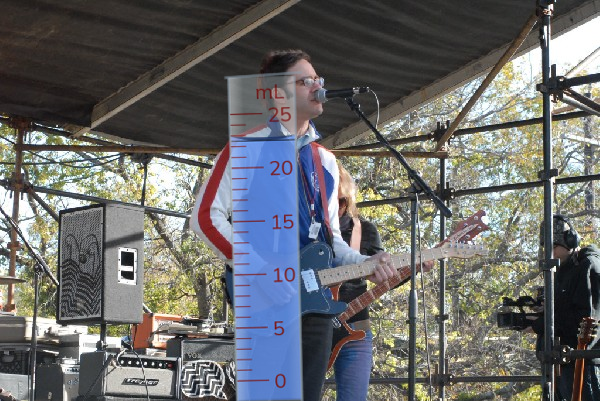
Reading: {"value": 22.5, "unit": "mL"}
